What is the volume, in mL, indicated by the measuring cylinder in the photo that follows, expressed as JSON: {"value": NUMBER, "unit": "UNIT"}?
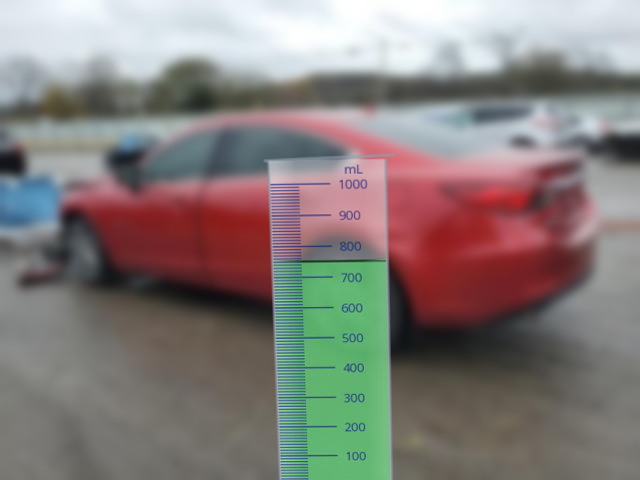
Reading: {"value": 750, "unit": "mL"}
